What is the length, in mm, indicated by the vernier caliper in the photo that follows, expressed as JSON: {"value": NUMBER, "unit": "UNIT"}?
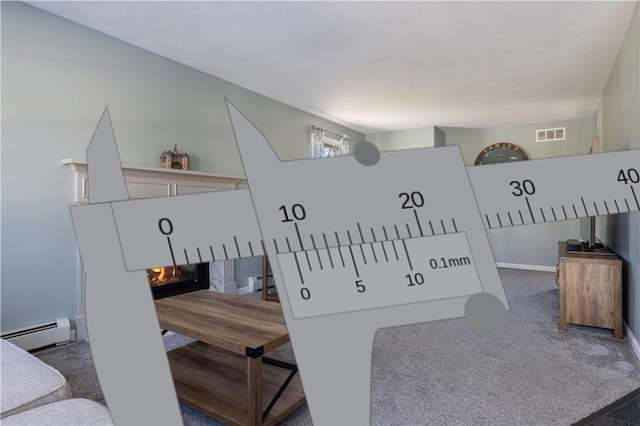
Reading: {"value": 9.3, "unit": "mm"}
